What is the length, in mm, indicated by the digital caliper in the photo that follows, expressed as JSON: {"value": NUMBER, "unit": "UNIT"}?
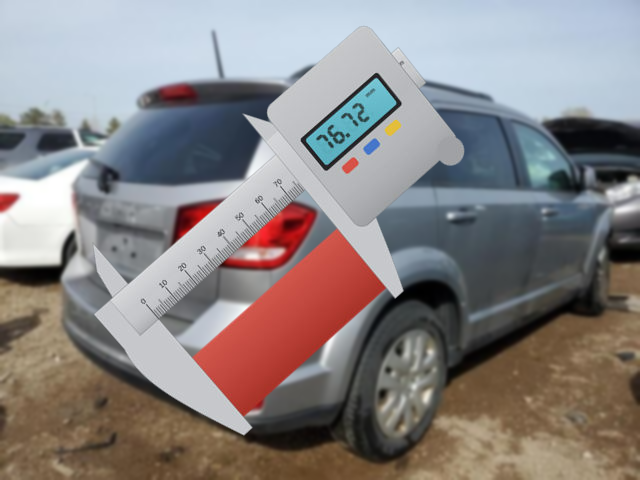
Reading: {"value": 76.72, "unit": "mm"}
